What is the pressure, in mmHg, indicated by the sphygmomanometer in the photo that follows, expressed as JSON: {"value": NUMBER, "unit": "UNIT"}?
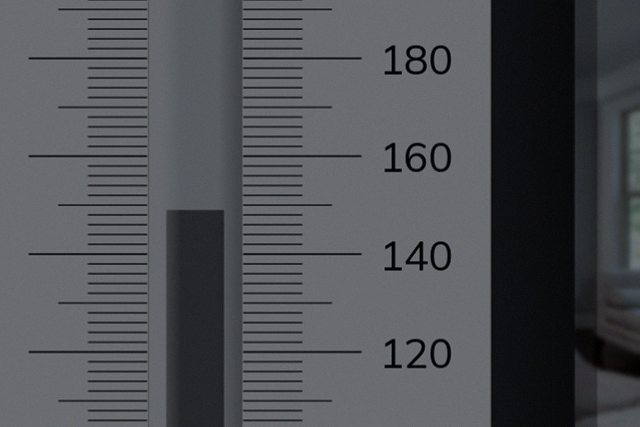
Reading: {"value": 149, "unit": "mmHg"}
